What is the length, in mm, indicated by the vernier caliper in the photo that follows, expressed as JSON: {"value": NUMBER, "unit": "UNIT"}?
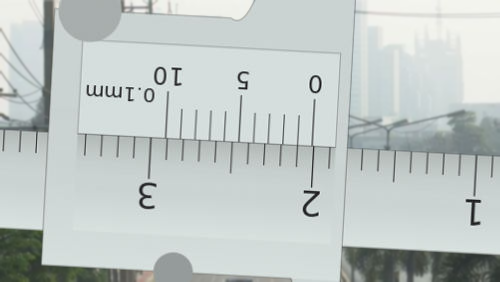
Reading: {"value": 20.1, "unit": "mm"}
